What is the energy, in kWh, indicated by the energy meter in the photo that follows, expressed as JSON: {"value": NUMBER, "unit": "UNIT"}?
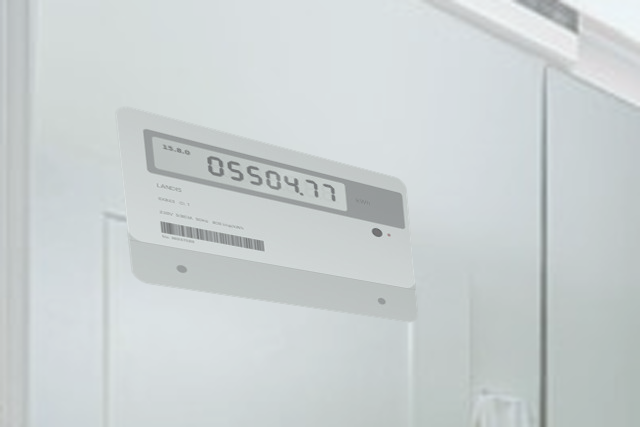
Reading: {"value": 5504.77, "unit": "kWh"}
